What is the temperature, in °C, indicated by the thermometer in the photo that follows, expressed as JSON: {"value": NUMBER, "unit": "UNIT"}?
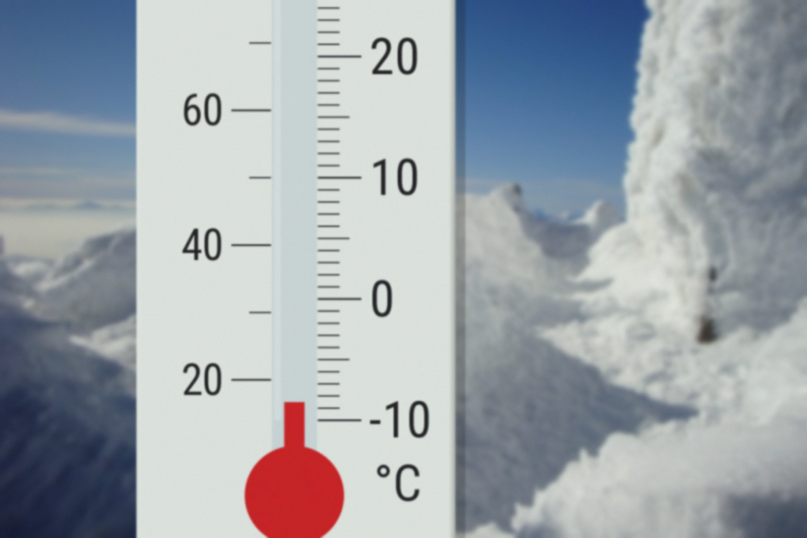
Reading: {"value": -8.5, "unit": "°C"}
